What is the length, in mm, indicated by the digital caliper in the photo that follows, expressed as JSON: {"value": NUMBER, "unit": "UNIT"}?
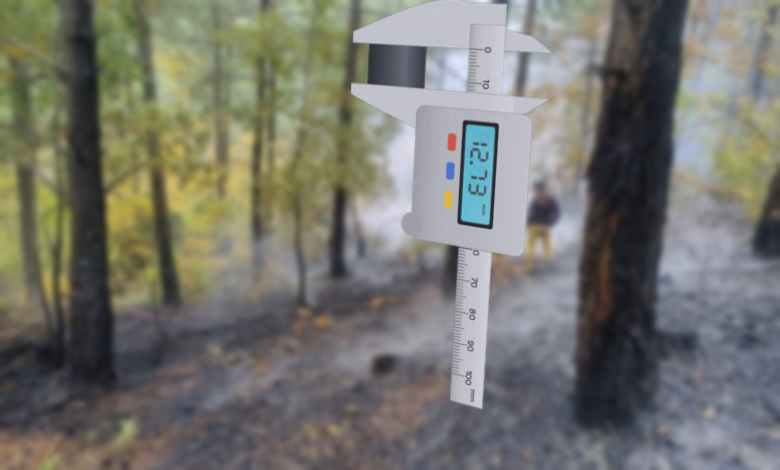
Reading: {"value": 12.73, "unit": "mm"}
